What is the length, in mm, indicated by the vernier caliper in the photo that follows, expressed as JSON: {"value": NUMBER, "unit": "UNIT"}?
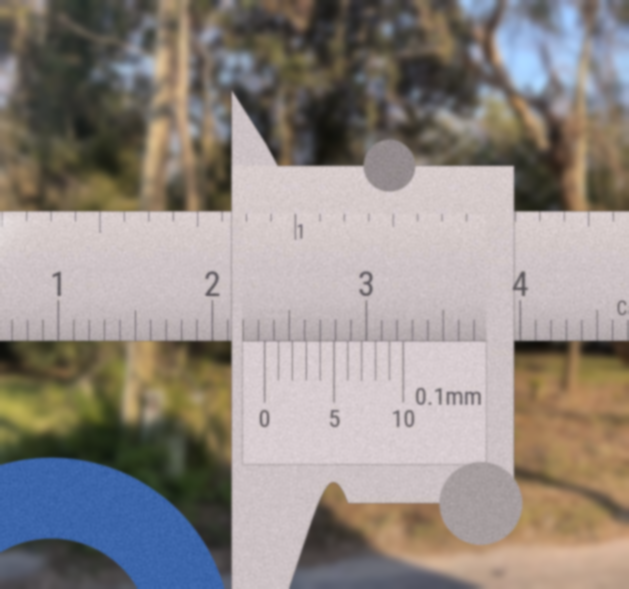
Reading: {"value": 23.4, "unit": "mm"}
